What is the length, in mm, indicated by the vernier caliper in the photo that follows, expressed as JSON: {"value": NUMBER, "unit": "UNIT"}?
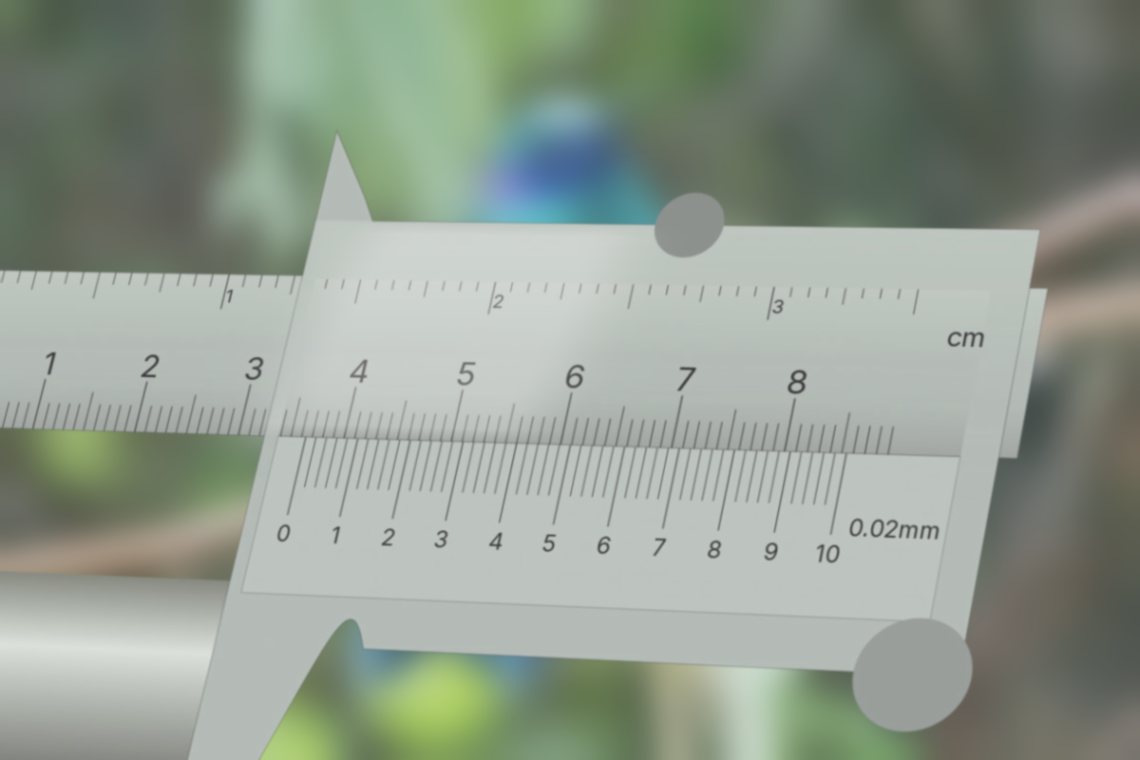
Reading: {"value": 36.4, "unit": "mm"}
